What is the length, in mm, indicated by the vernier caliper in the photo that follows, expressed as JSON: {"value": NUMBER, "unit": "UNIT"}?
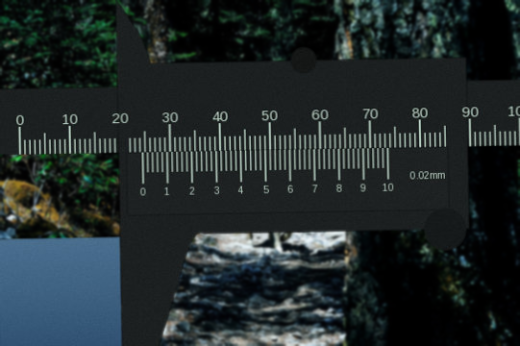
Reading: {"value": 24.5, "unit": "mm"}
